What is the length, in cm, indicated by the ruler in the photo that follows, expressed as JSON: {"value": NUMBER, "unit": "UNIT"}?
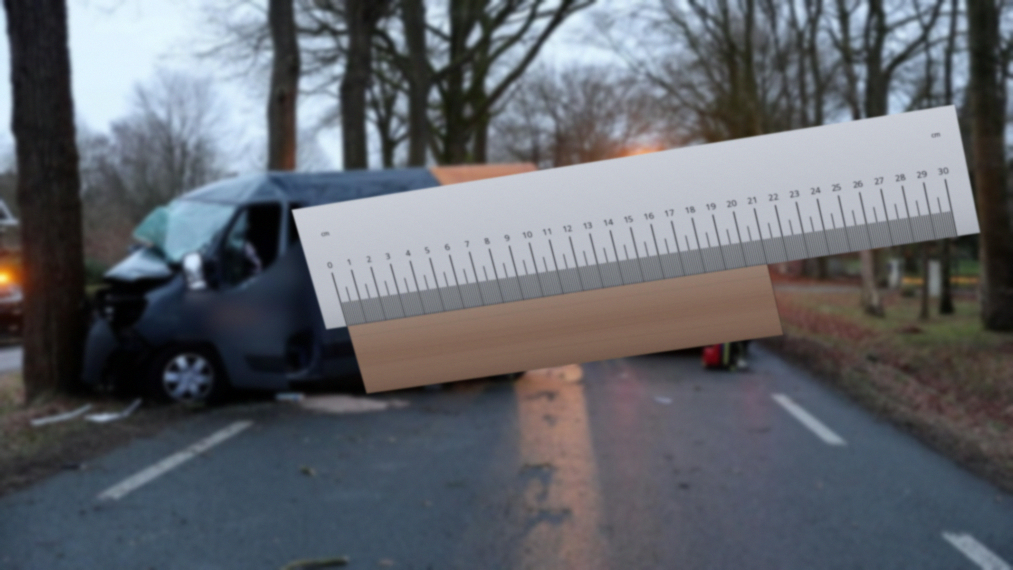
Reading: {"value": 21, "unit": "cm"}
